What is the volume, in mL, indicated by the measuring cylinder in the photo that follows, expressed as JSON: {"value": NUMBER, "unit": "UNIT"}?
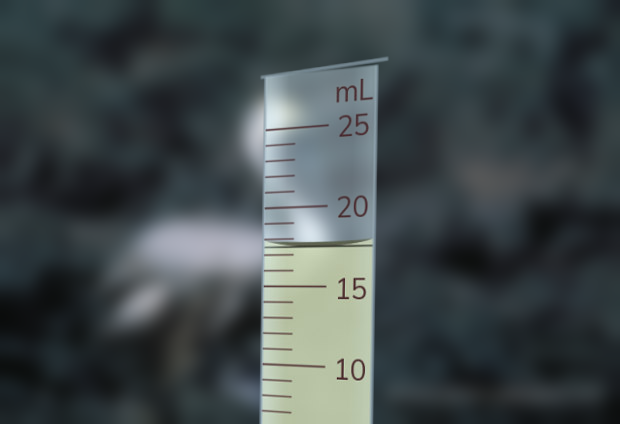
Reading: {"value": 17.5, "unit": "mL"}
